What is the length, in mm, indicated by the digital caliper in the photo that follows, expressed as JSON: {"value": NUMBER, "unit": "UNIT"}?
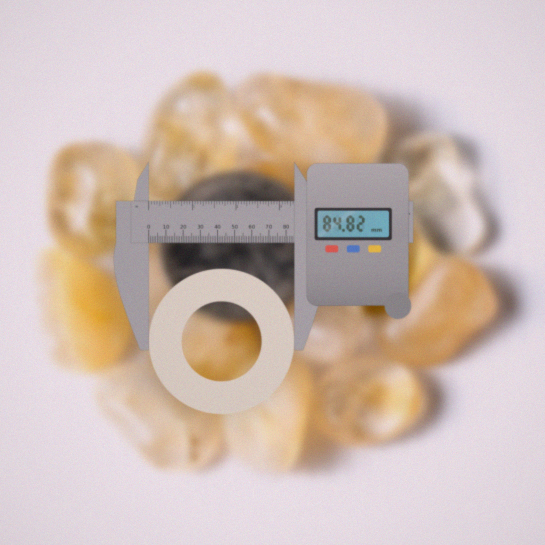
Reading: {"value": 84.82, "unit": "mm"}
